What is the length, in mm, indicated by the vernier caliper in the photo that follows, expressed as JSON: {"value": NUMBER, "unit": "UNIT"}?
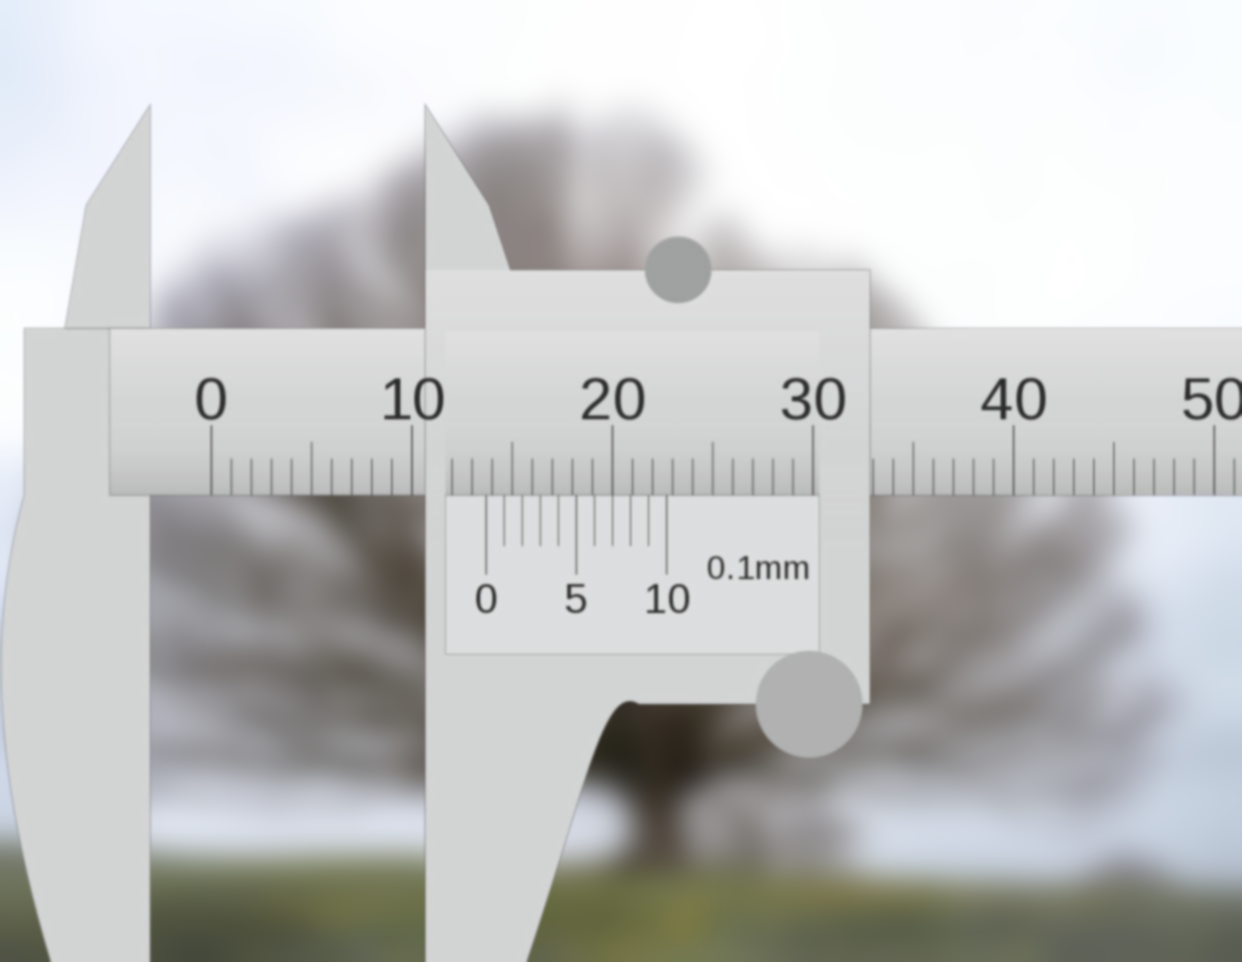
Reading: {"value": 13.7, "unit": "mm"}
